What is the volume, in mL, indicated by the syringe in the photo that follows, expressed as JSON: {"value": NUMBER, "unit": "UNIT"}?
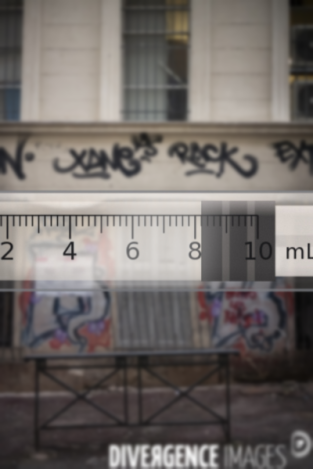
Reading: {"value": 8.2, "unit": "mL"}
